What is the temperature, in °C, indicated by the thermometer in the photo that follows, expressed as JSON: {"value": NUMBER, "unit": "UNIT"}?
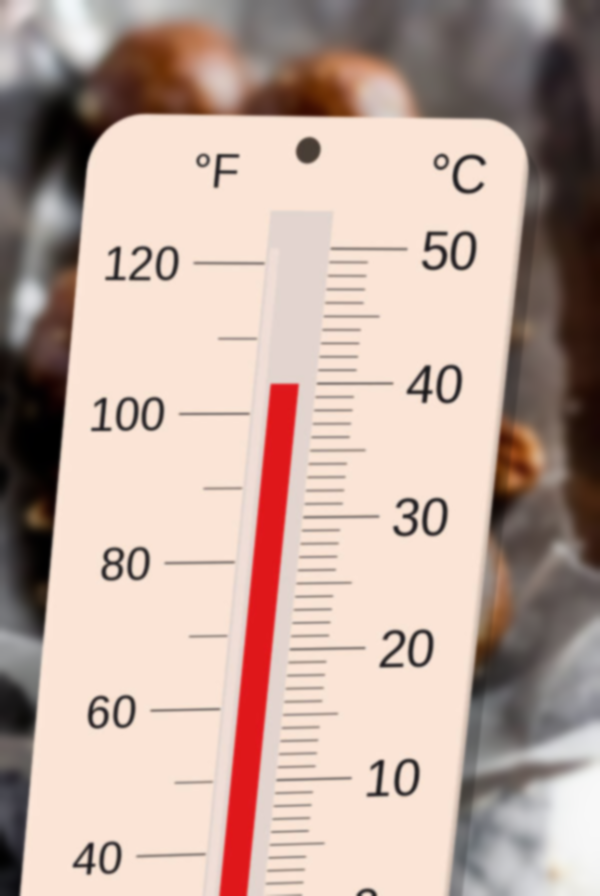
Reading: {"value": 40, "unit": "°C"}
